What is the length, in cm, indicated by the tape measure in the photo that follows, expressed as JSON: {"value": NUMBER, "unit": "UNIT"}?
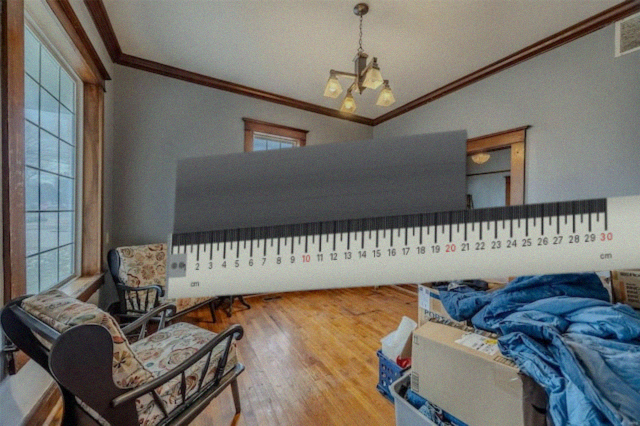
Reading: {"value": 21, "unit": "cm"}
